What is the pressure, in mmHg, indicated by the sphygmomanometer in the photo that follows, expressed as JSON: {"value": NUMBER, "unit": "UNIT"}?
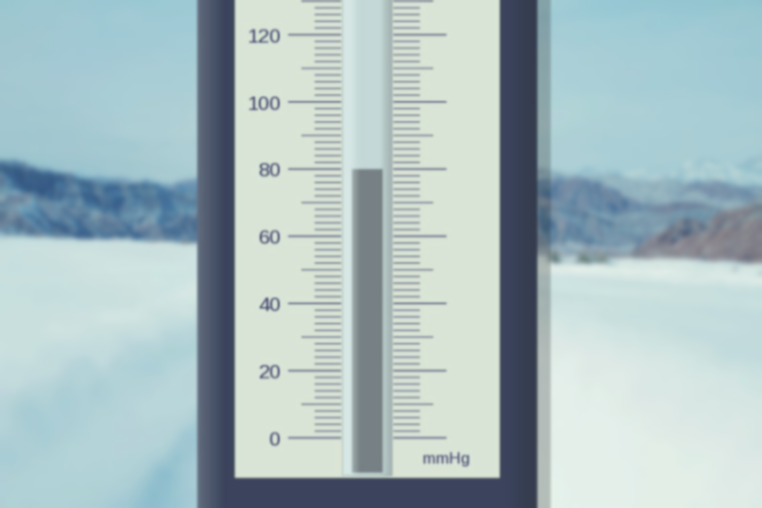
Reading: {"value": 80, "unit": "mmHg"}
